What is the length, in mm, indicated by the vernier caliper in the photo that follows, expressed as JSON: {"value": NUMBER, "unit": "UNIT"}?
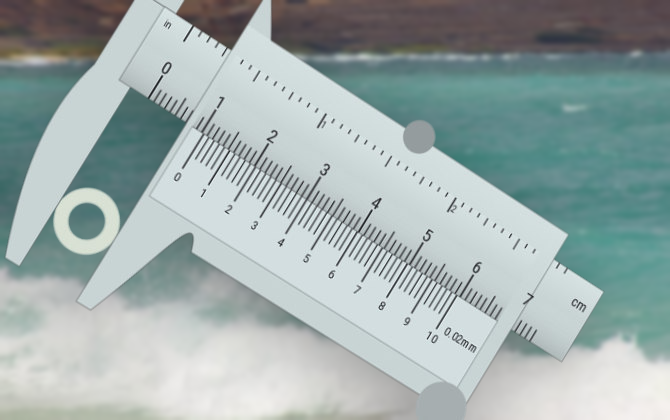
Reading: {"value": 10.4, "unit": "mm"}
